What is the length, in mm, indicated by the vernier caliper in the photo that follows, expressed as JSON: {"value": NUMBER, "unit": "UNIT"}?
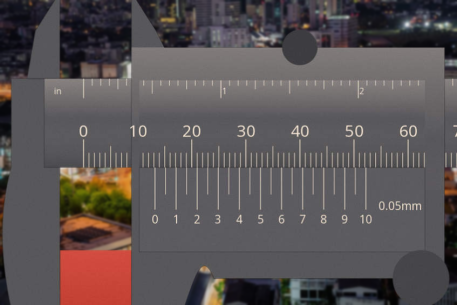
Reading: {"value": 13.2, "unit": "mm"}
